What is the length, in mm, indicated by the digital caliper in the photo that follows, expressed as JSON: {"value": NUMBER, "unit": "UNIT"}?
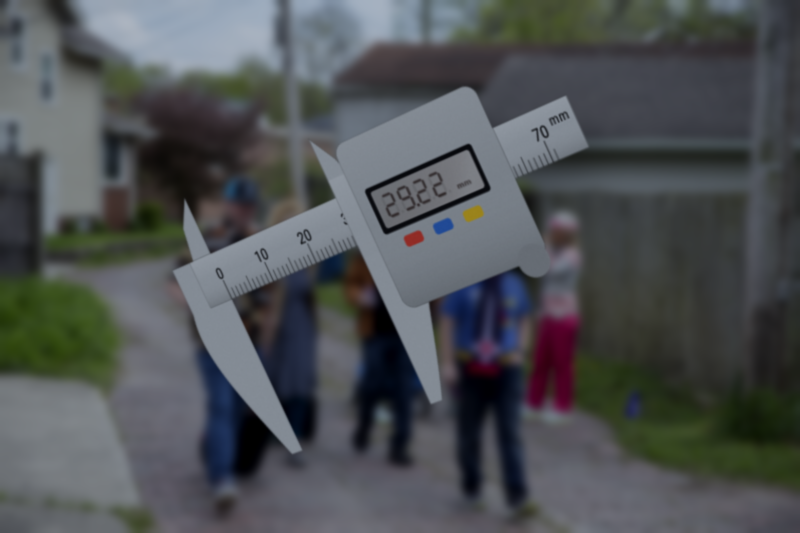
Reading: {"value": 29.22, "unit": "mm"}
